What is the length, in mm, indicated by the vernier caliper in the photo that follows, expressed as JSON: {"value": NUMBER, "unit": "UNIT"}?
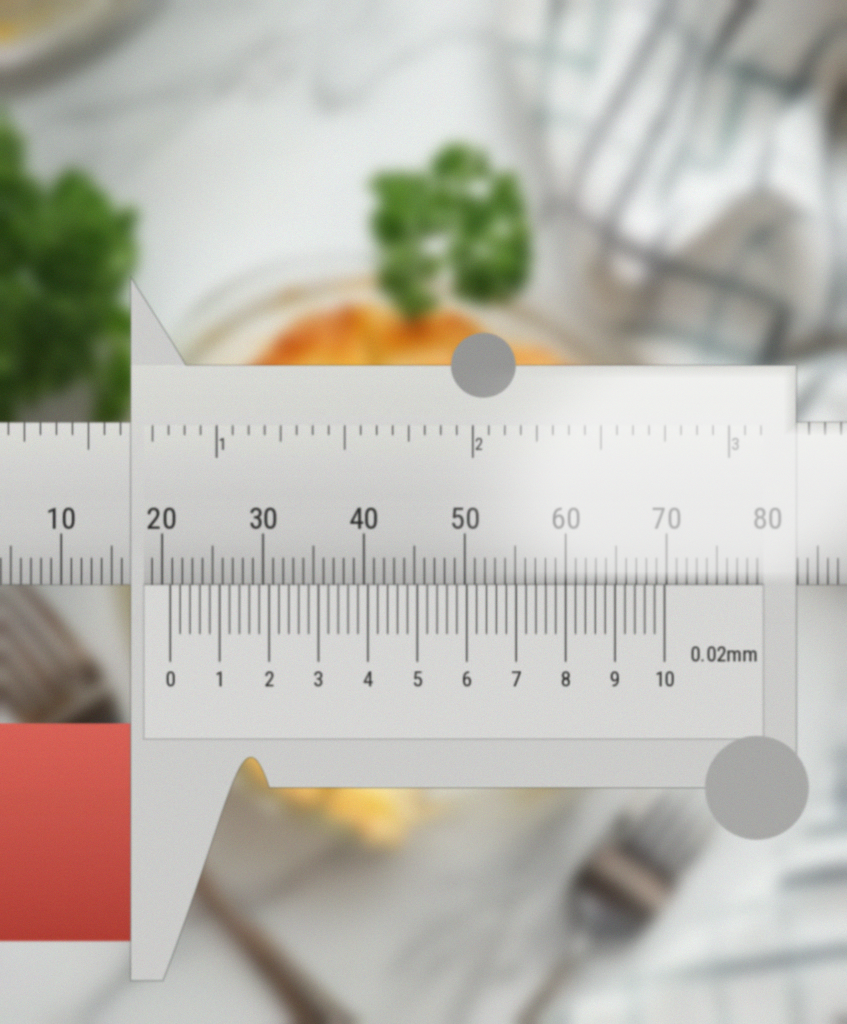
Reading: {"value": 20.8, "unit": "mm"}
